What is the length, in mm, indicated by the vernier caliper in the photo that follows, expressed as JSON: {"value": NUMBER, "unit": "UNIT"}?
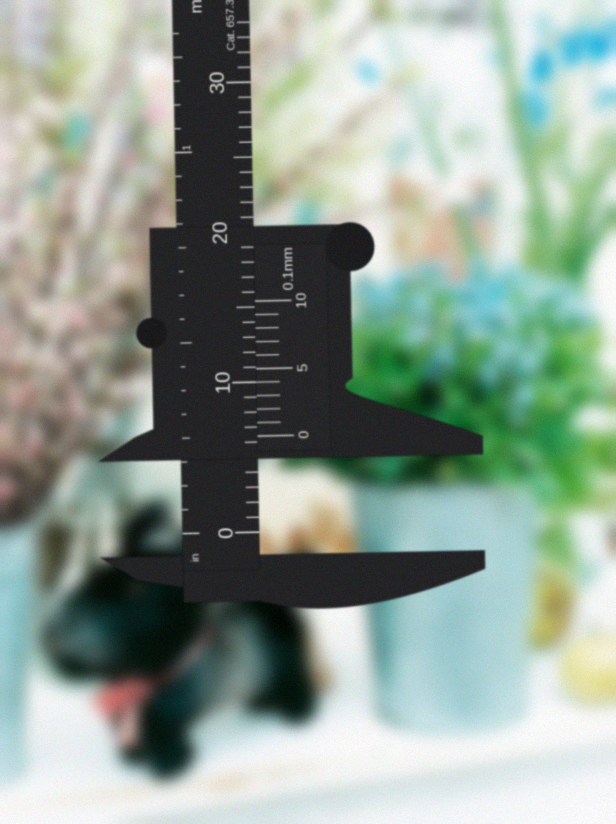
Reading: {"value": 6.4, "unit": "mm"}
